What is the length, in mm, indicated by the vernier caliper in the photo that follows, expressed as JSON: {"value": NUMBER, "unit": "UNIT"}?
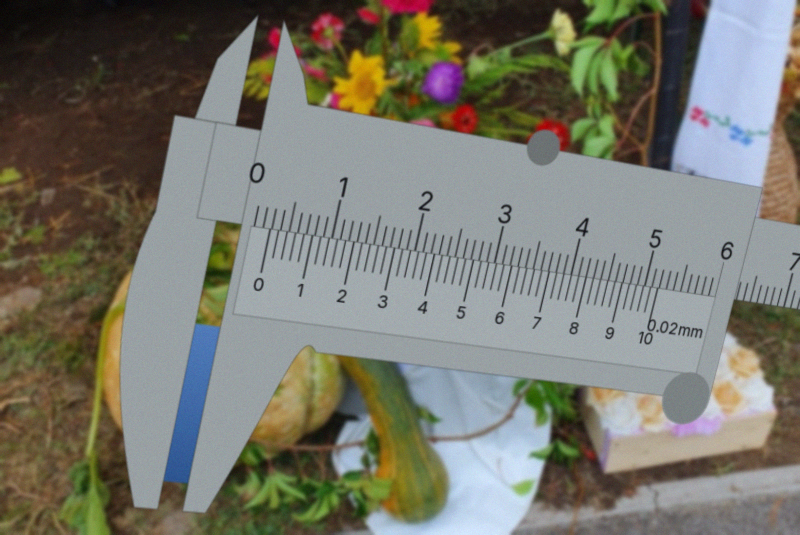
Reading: {"value": 2.8, "unit": "mm"}
